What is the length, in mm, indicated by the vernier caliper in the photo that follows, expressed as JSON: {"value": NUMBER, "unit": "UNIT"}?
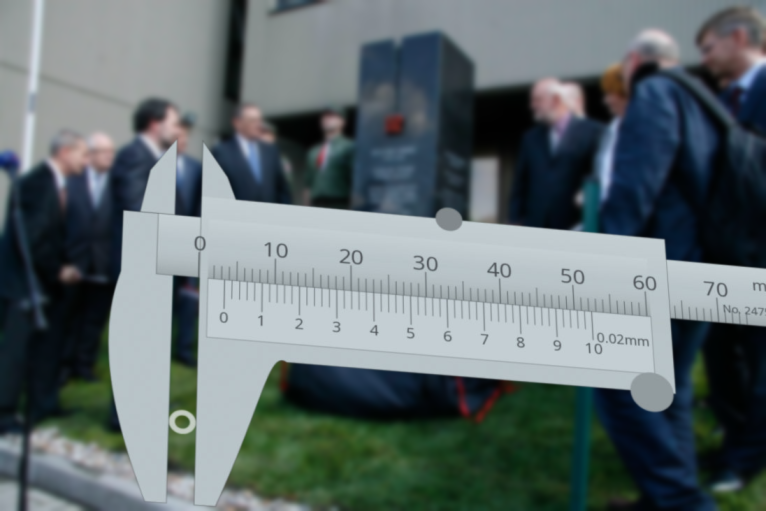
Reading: {"value": 3.4, "unit": "mm"}
